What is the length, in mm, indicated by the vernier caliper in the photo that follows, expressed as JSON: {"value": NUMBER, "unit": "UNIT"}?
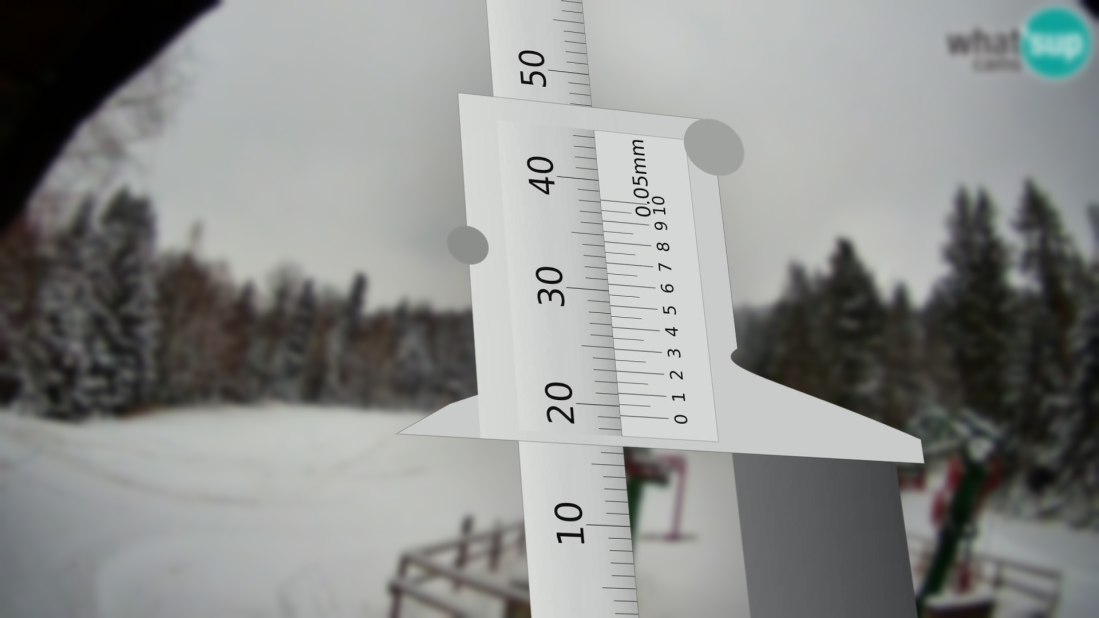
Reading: {"value": 19.2, "unit": "mm"}
